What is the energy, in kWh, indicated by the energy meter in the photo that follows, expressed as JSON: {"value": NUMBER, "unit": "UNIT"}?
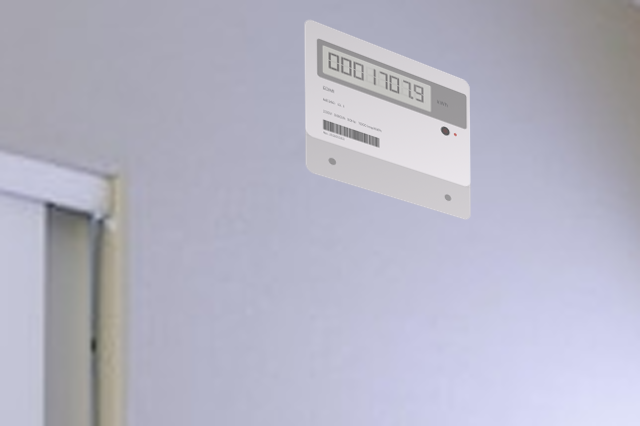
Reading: {"value": 1707.9, "unit": "kWh"}
